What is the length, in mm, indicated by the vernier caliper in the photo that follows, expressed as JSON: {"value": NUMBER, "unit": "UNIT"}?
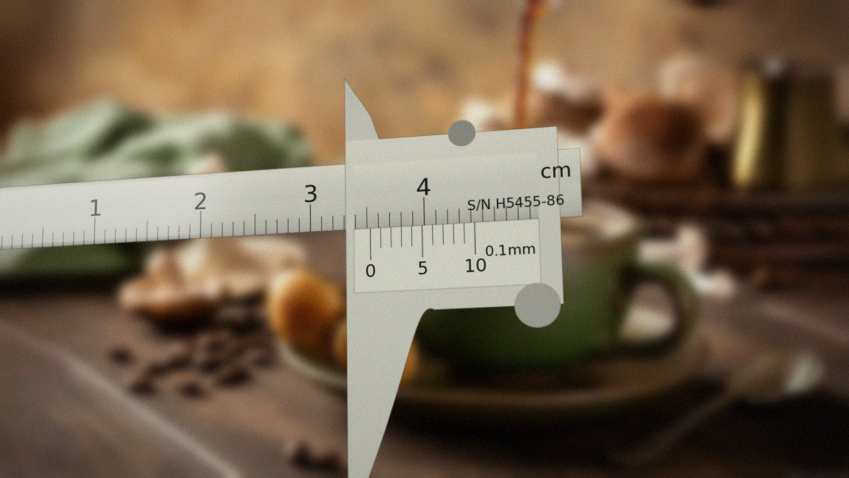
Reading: {"value": 35.3, "unit": "mm"}
